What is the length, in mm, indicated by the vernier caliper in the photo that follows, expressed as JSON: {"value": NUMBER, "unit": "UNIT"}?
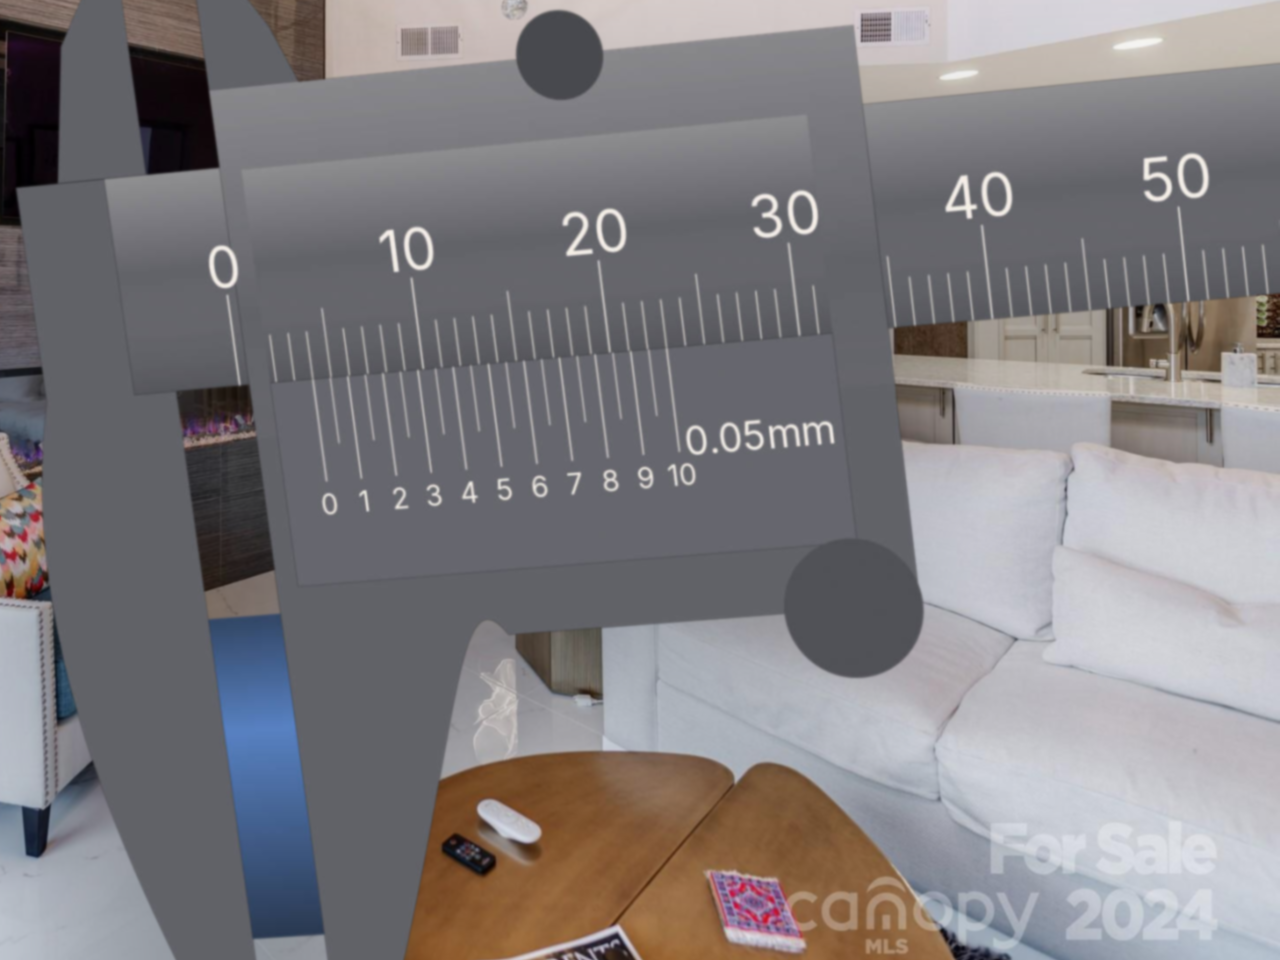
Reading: {"value": 4.0, "unit": "mm"}
